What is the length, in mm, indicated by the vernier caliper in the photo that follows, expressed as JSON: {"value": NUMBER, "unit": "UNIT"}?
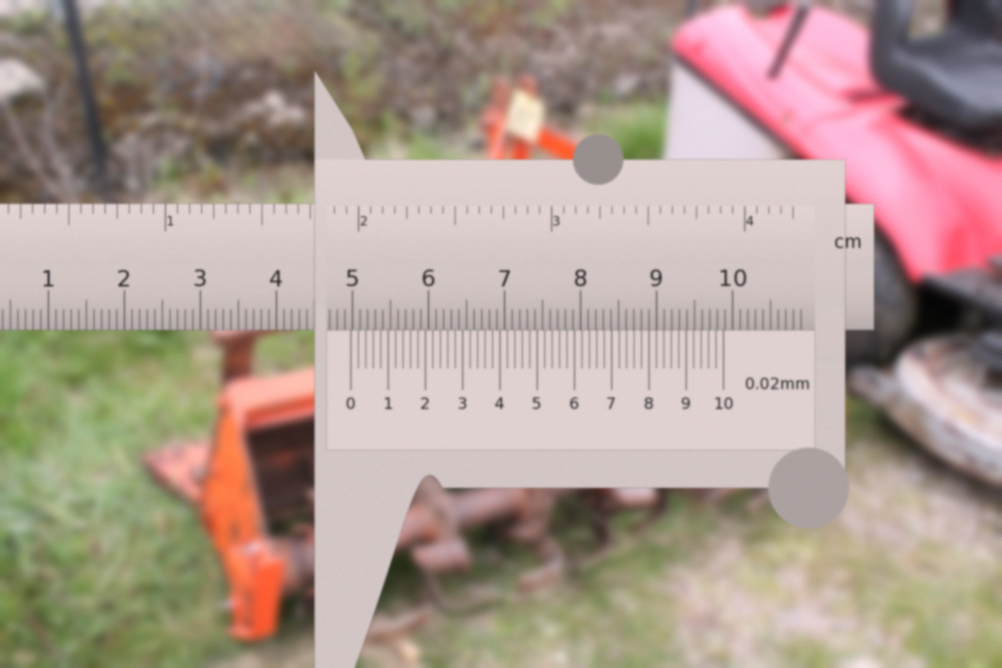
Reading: {"value": 49.8, "unit": "mm"}
